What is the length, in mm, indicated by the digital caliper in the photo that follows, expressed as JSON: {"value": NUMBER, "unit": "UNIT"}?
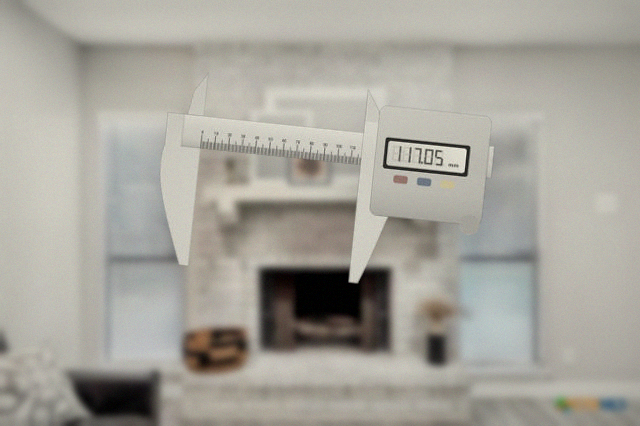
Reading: {"value": 117.05, "unit": "mm"}
